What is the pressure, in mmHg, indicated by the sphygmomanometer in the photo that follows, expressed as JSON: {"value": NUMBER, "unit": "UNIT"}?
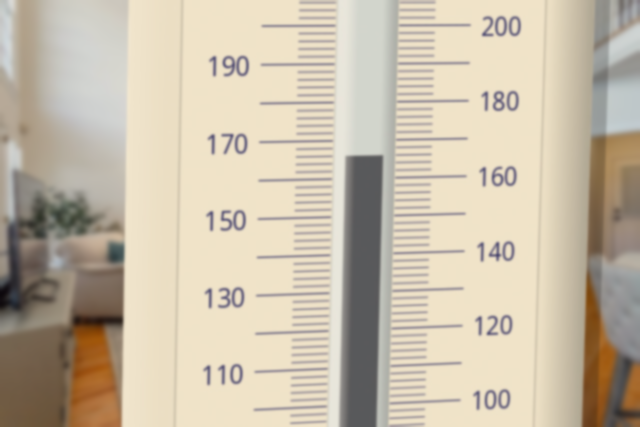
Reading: {"value": 166, "unit": "mmHg"}
